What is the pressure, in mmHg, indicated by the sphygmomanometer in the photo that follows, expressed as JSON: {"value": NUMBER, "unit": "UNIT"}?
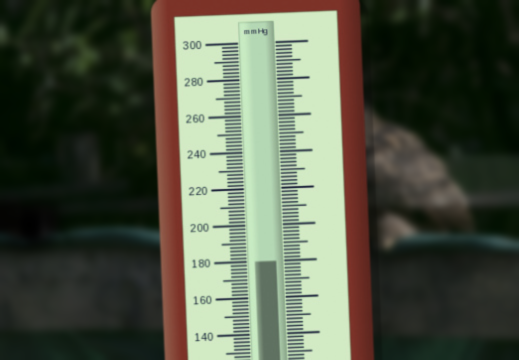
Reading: {"value": 180, "unit": "mmHg"}
